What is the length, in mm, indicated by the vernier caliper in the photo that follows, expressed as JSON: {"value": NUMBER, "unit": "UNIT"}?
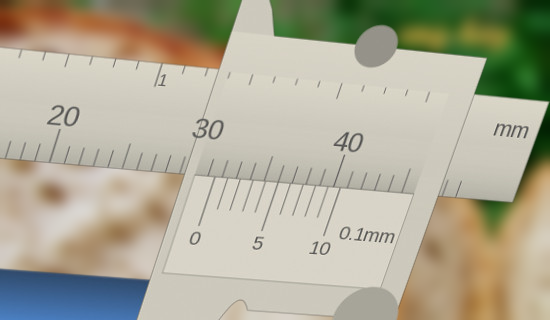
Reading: {"value": 31.5, "unit": "mm"}
